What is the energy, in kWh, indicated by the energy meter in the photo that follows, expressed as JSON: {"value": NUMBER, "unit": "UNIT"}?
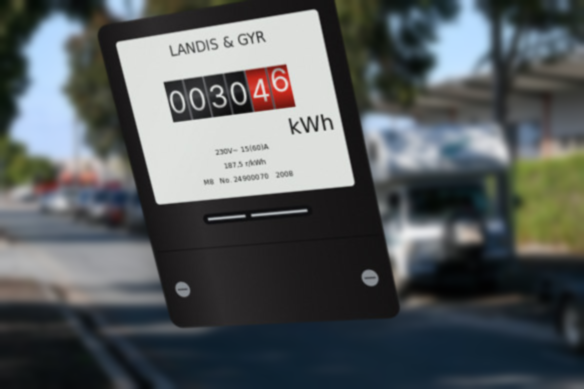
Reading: {"value": 30.46, "unit": "kWh"}
